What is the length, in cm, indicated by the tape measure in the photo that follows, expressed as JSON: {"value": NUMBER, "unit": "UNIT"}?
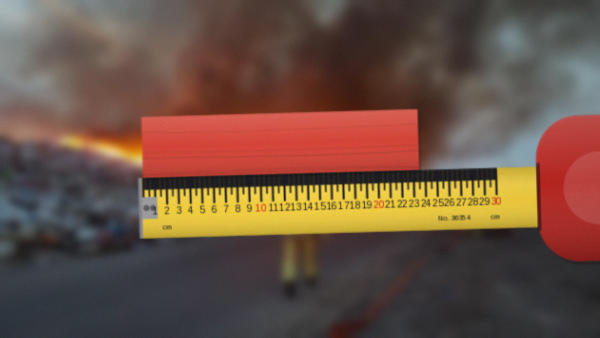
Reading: {"value": 23.5, "unit": "cm"}
